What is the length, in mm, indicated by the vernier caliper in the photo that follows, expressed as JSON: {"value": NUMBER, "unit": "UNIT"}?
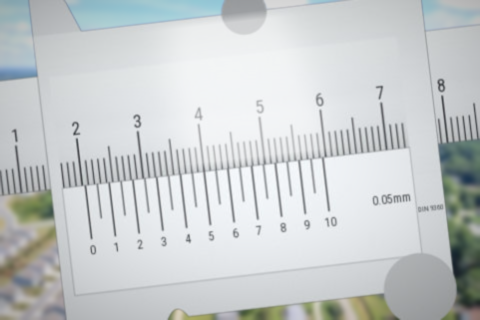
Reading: {"value": 20.5, "unit": "mm"}
